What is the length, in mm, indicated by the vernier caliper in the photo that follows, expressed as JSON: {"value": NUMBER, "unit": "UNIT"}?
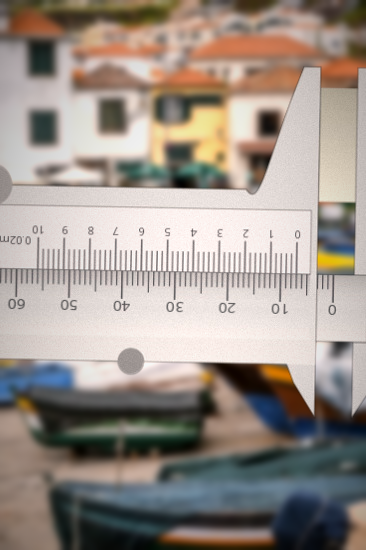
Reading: {"value": 7.0, "unit": "mm"}
